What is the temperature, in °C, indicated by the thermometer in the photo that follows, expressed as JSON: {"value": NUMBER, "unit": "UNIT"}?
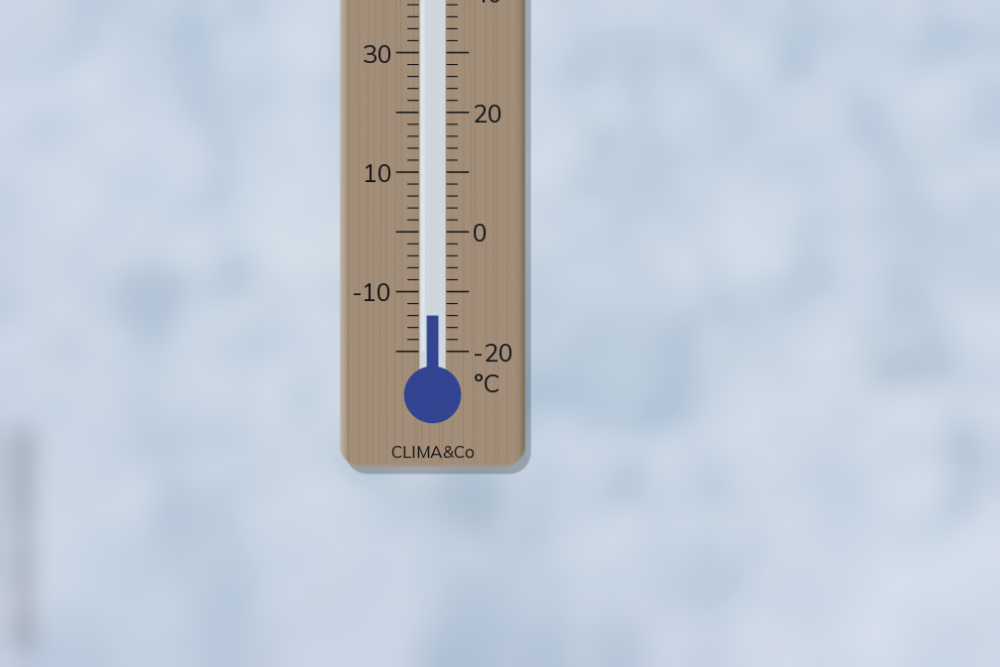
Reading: {"value": -14, "unit": "°C"}
